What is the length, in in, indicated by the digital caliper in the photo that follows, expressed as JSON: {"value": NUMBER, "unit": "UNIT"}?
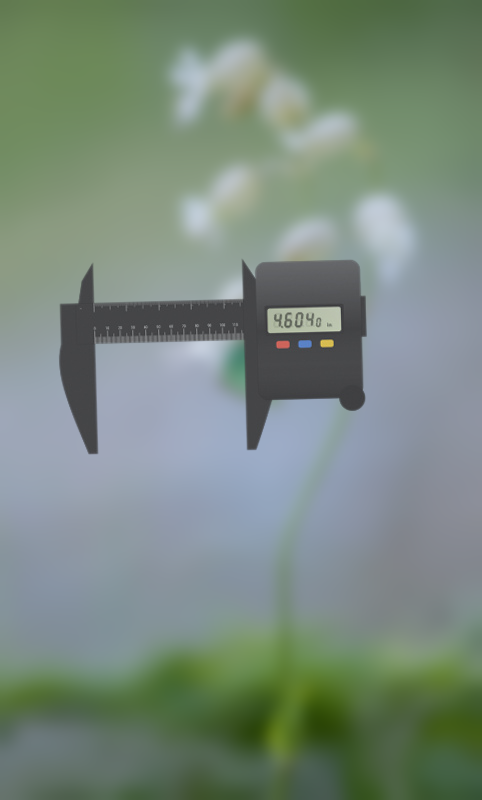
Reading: {"value": 4.6040, "unit": "in"}
